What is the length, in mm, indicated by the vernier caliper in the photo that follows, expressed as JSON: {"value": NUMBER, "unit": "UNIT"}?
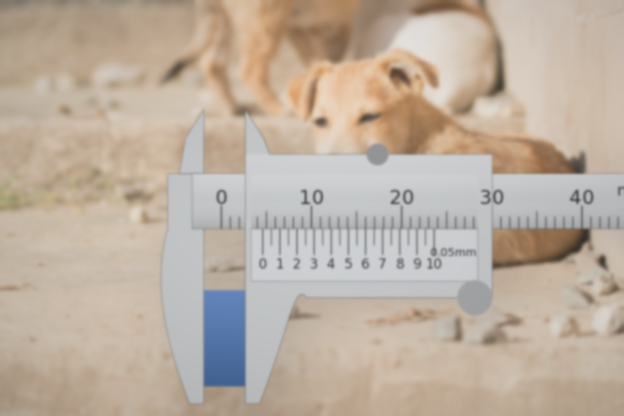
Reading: {"value": 4.6, "unit": "mm"}
